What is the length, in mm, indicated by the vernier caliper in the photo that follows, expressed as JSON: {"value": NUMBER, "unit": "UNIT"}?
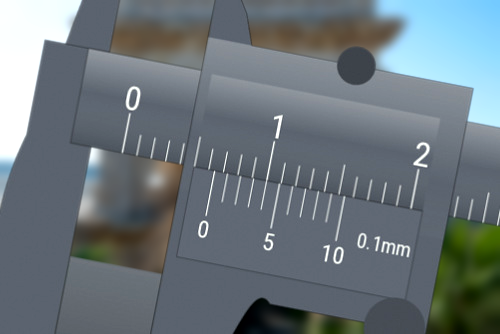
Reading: {"value": 6.4, "unit": "mm"}
